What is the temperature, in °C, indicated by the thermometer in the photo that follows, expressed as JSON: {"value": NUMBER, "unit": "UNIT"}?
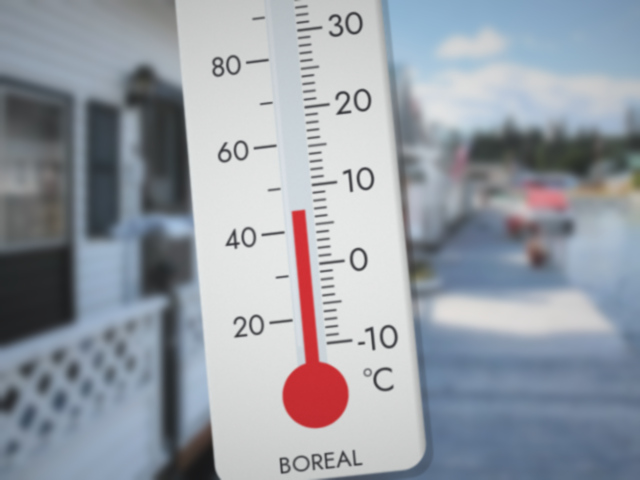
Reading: {"value": 7, "unit": "°C"}
